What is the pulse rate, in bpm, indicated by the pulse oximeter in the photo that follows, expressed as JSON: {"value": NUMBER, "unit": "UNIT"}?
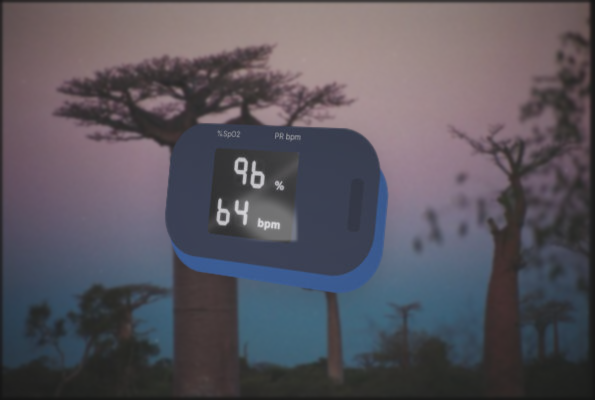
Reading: {"value": 64, "unit": "bpm"}
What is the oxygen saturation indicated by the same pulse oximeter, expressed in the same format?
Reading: {"value": 96, "unit": "%"}
